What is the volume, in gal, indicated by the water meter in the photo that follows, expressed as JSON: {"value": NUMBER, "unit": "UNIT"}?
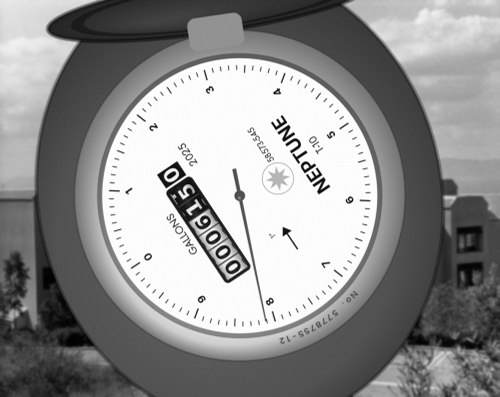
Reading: {"value": 6148.1, "unit": "gal"}
